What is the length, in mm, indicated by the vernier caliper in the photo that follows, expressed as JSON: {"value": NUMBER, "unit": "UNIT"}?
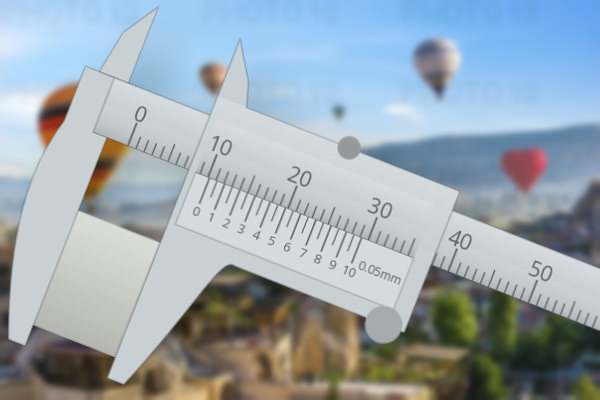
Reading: {"value": 10.2, "unit": "mm"}
